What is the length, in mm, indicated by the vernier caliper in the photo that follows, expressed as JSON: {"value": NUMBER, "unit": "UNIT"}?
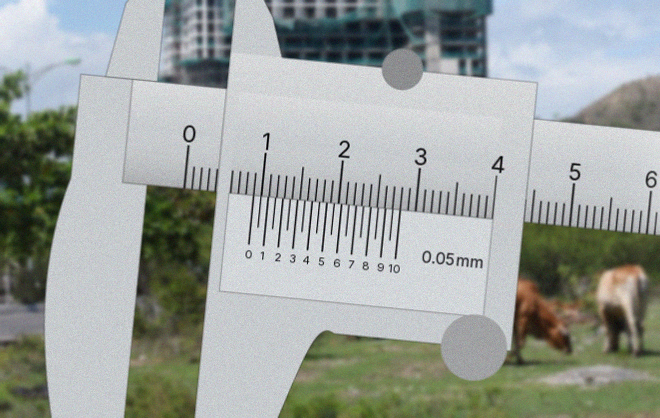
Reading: {"value": 9.0, "unit": "mm"}
